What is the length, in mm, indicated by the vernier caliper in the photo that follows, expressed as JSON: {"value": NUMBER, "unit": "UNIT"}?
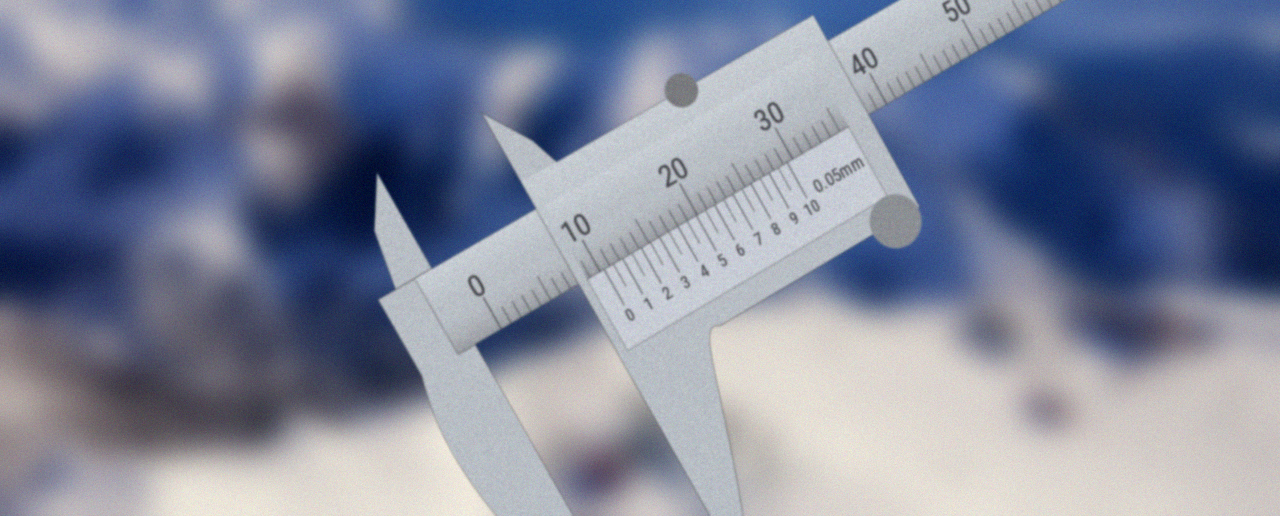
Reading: {"value": 10.4, "unit": "mm"}
